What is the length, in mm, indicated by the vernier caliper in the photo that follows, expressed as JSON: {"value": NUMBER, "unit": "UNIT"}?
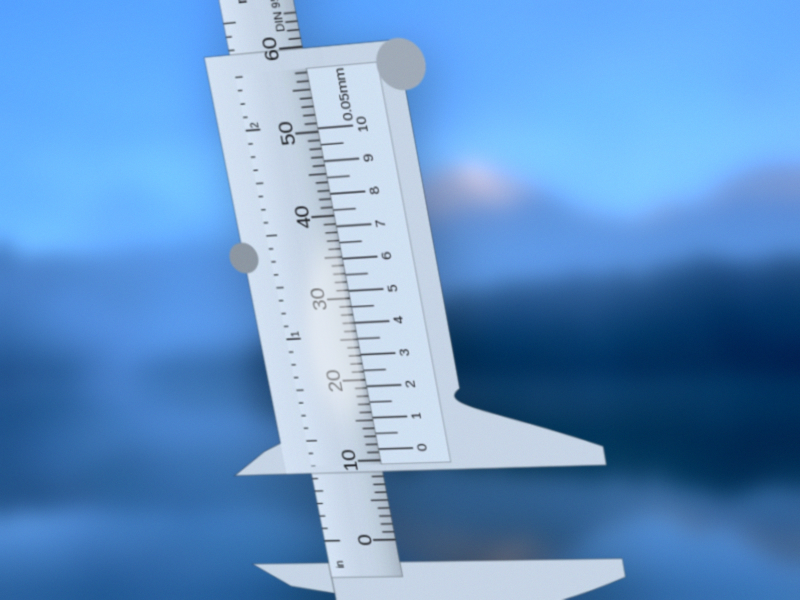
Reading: {"value": 11.4, "unit": "mm"}
